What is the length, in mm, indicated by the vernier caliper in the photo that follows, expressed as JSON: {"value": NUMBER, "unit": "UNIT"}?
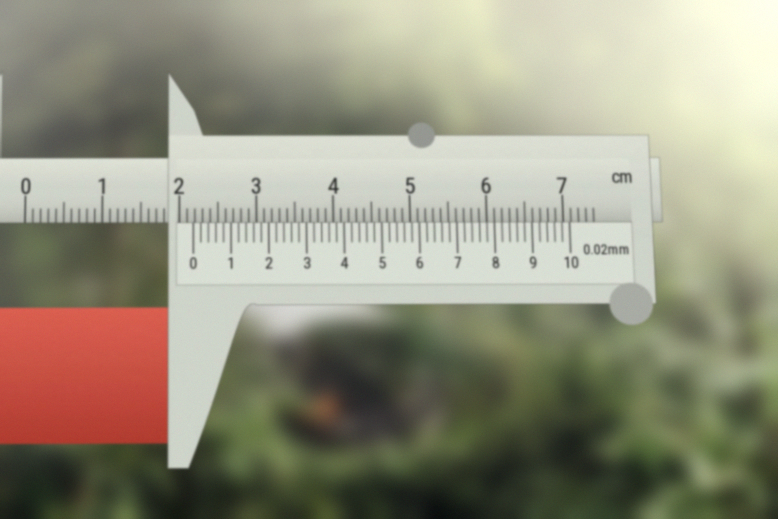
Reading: {"value": 21.8, "unit": "mm"}
